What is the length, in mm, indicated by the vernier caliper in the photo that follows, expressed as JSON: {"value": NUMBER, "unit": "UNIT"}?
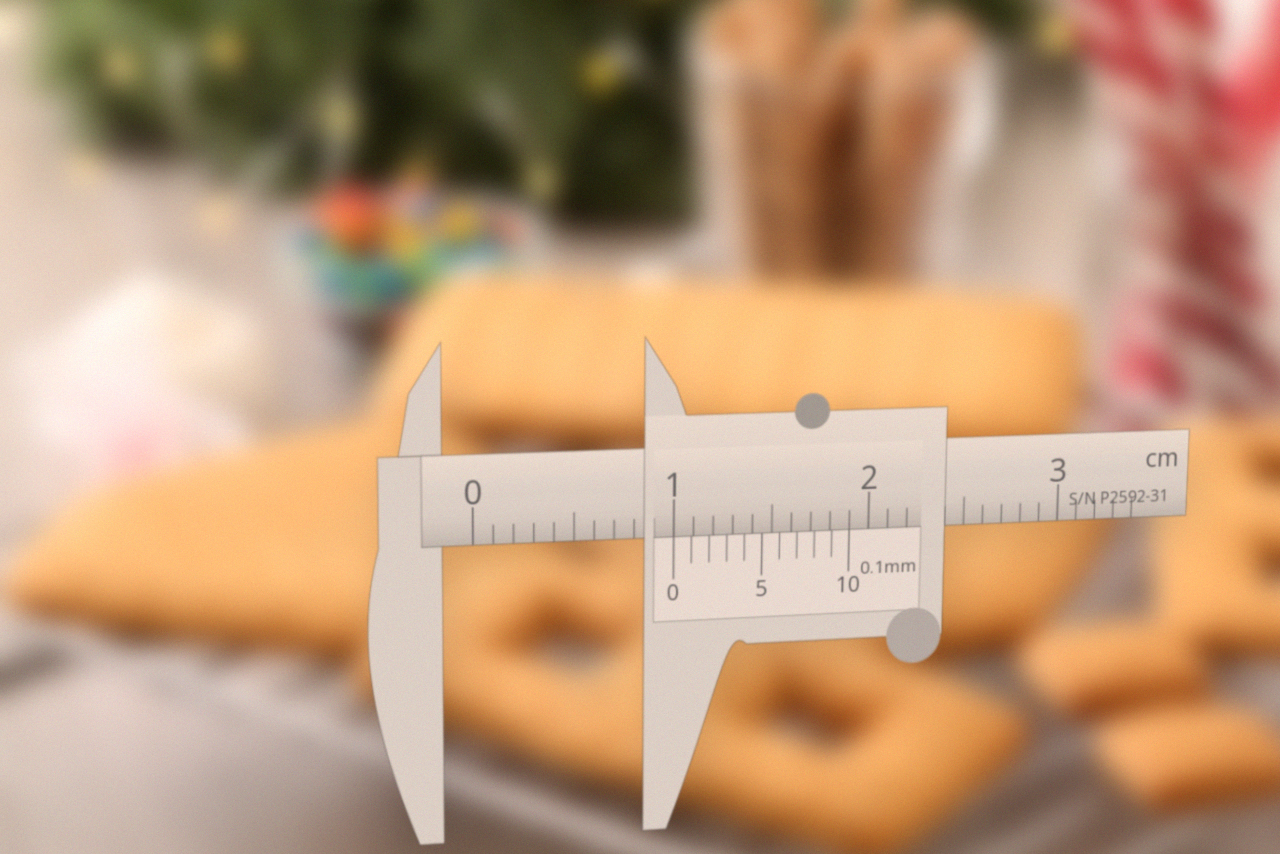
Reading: {"value": 10.0, "unit": "mm"}
